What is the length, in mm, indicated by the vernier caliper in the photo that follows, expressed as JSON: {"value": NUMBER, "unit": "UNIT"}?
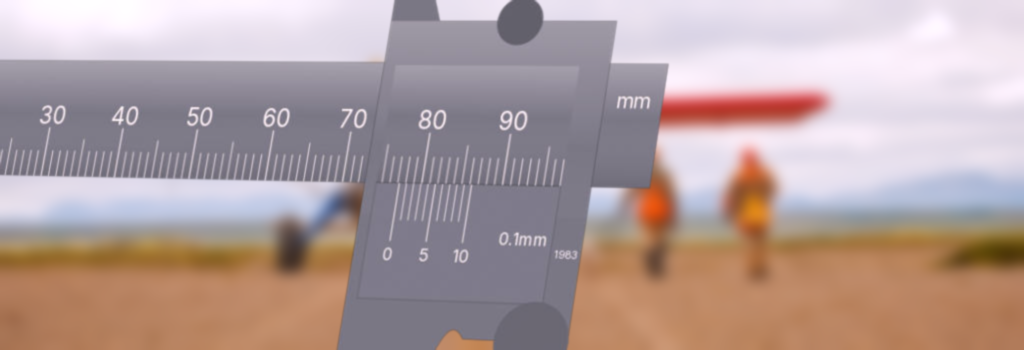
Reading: {"value": 77.2, "unit": "mm"}
